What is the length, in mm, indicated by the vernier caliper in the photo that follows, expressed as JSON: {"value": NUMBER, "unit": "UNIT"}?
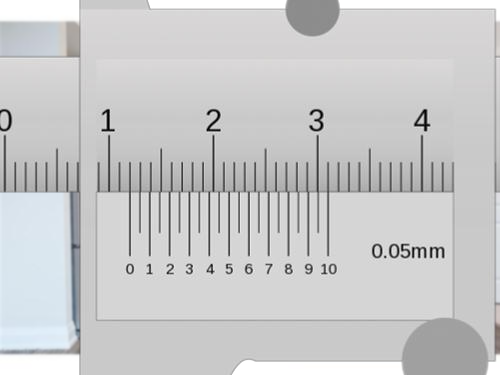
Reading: {"value": 12.0, "unit": "mm"}
